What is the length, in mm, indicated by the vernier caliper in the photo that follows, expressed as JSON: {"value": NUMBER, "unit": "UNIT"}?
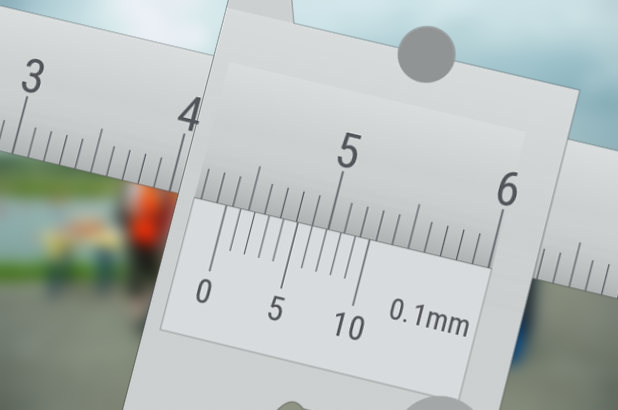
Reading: {"value": 43.6, "unit": "mm"}
